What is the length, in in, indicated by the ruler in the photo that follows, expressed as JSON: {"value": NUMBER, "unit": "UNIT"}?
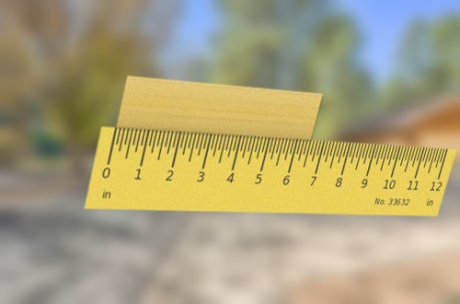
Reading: {"value": 6.5, "unit": "in"}
